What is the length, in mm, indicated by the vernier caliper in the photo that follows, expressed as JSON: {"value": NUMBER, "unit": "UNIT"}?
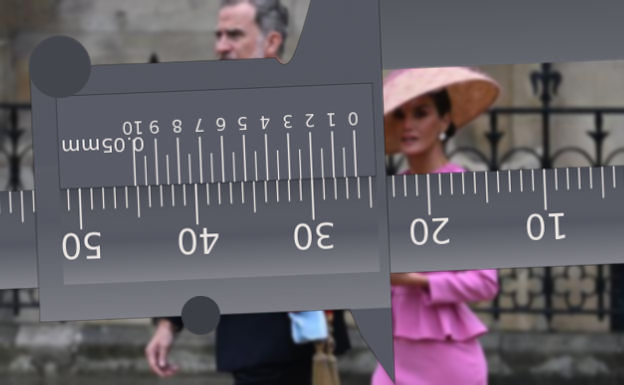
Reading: {"value": 26.2, "unit": "mm"}
